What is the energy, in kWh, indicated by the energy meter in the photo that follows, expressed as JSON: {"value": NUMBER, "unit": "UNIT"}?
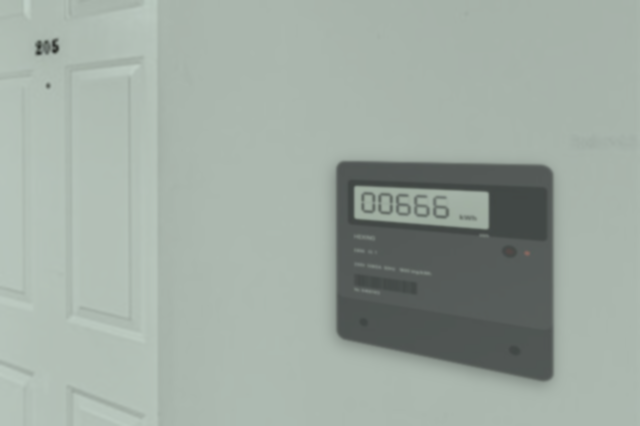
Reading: {"value": 666, "unit": "kWh"}
